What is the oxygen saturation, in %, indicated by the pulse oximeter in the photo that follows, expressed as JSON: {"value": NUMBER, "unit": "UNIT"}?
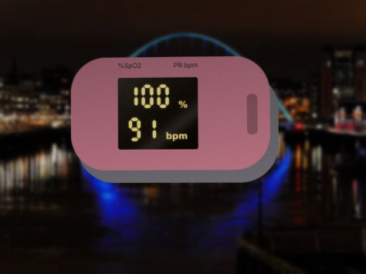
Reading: {"value": 100, "unit": "%"}
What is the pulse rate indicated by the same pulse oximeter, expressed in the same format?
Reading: {"value": 91, "unit": "bpm"}
